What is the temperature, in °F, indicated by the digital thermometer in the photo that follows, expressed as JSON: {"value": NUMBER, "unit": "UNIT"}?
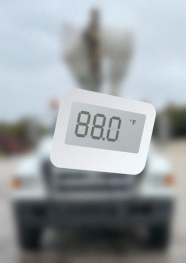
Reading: {"value": 88.0, "unit": "°F"}
